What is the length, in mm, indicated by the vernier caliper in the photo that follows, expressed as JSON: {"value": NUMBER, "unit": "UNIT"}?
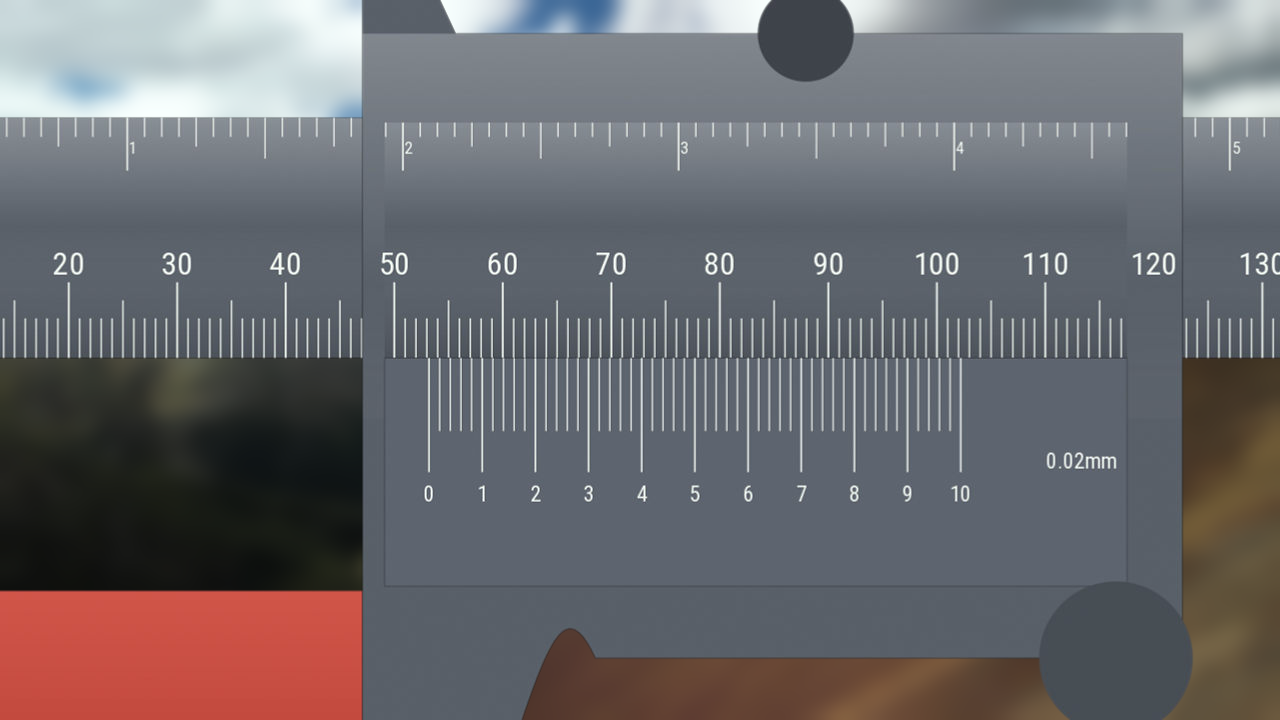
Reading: {"value": 53.2, "unit": "mm"}
